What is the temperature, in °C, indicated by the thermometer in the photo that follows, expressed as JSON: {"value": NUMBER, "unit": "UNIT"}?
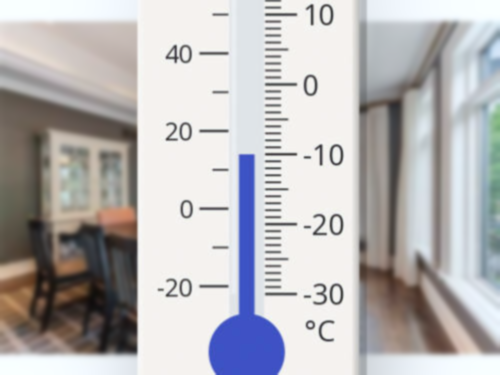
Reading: {"value": -10, "unit": "°C"}
